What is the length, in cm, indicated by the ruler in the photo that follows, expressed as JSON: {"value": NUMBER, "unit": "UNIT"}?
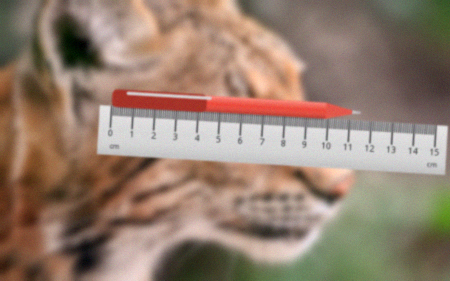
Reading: {"value": 11.5, "unit": "cm"}
